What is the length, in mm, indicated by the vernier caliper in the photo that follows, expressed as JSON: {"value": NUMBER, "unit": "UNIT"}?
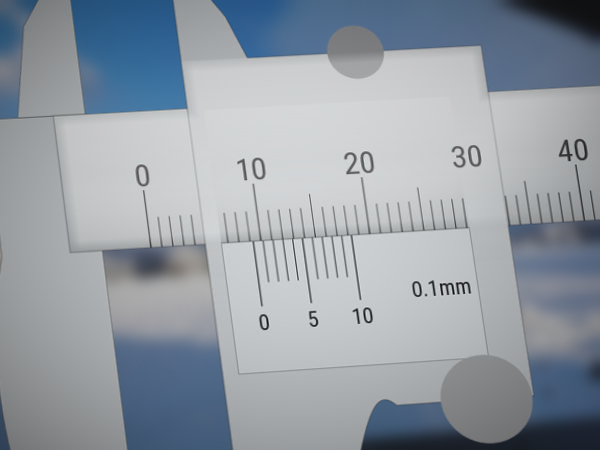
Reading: {"value": 9.3, "unit": "mm"}
